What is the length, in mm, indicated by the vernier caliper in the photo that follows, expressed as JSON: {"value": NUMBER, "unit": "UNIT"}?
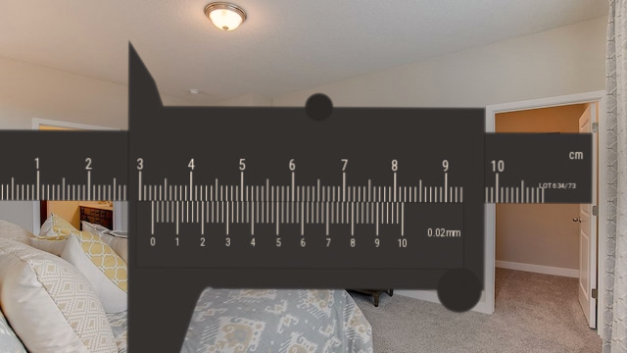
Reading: {"value": 32.5, "unit": "mm"}
